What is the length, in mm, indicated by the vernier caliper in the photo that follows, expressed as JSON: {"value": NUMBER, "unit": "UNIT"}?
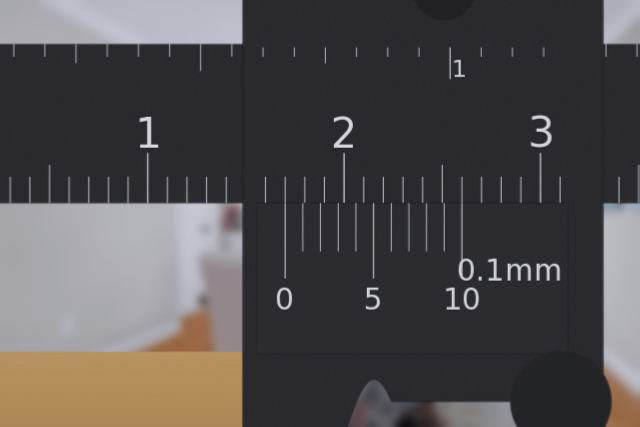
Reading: {"value": 17.0, "unit": "mm"}
